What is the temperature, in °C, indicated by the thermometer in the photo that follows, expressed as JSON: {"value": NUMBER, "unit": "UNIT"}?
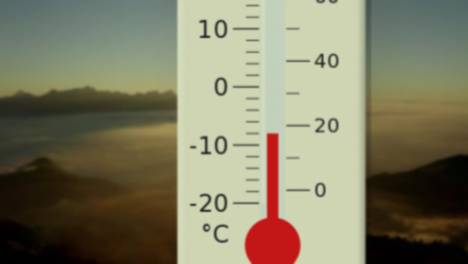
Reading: {"value": -8, "unit": "°C"}
